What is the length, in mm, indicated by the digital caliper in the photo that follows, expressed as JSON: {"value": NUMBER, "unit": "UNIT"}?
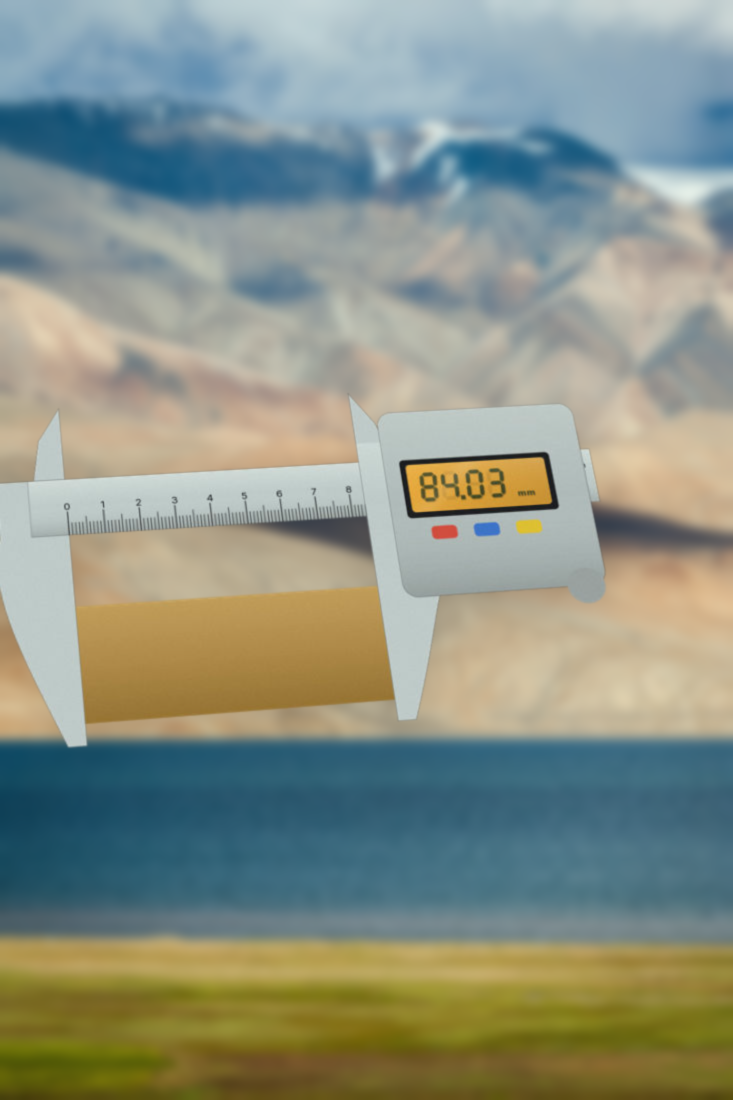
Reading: {"value": 84.03, "unit": "mm"}
